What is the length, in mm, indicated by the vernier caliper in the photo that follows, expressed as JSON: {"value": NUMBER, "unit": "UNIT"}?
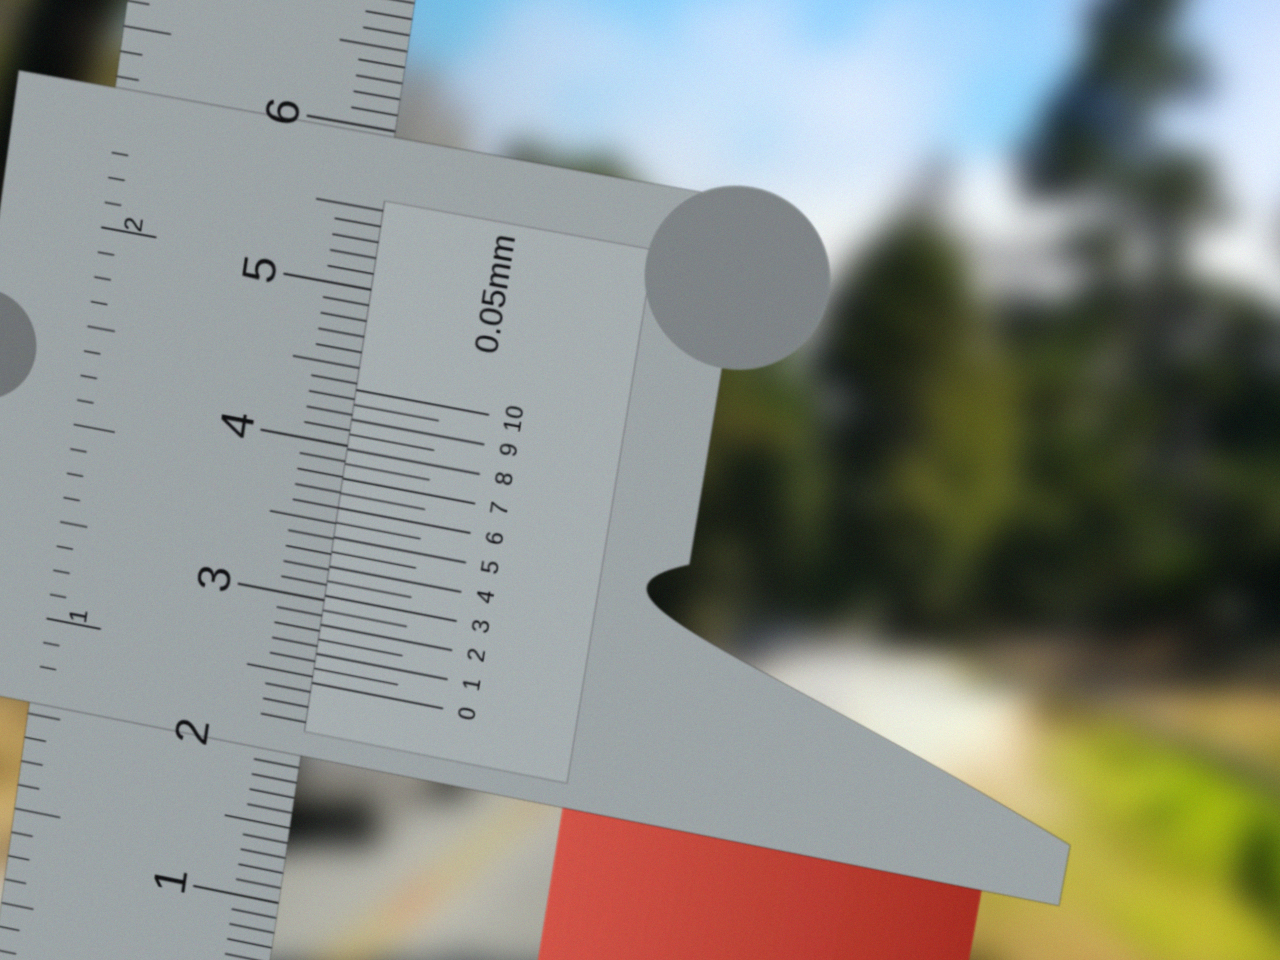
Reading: {"value": 24.6, "unit": "mm"}
